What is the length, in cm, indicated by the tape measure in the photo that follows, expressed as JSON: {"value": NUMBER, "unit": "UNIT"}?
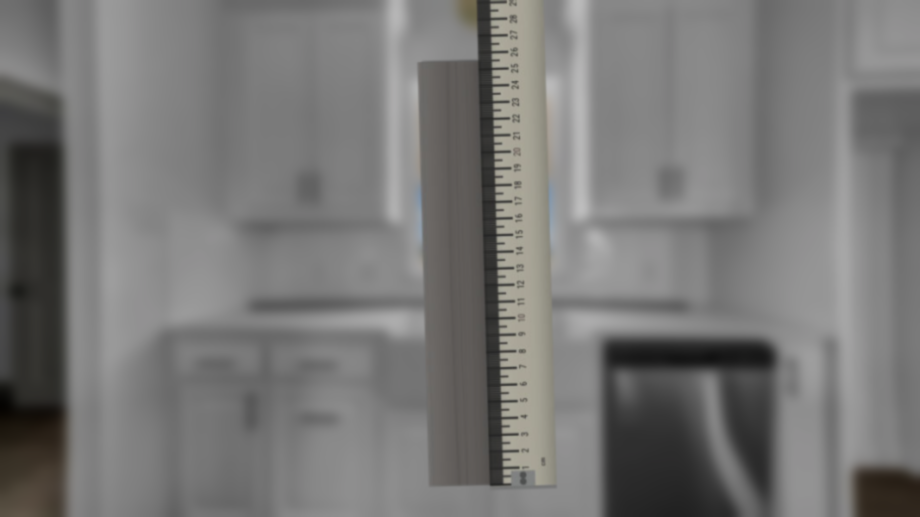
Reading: {"value": 25.5, "unit": "cm"}
